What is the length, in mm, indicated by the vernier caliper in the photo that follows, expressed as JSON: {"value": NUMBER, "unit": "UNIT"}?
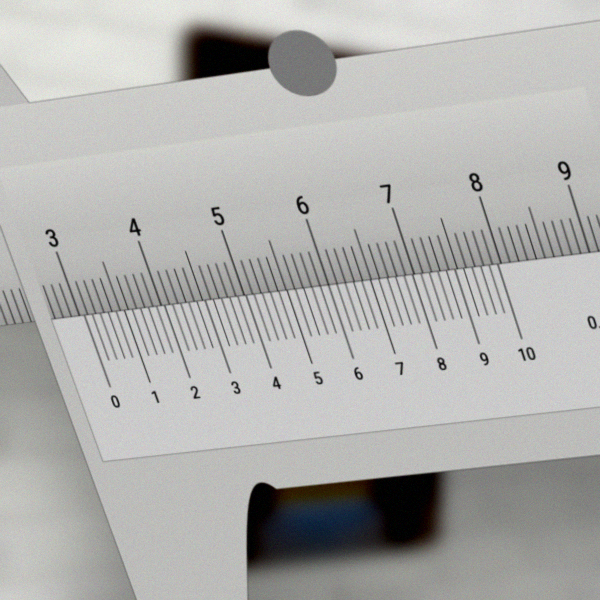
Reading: {"value": 30.6, "unit": "mm"}
